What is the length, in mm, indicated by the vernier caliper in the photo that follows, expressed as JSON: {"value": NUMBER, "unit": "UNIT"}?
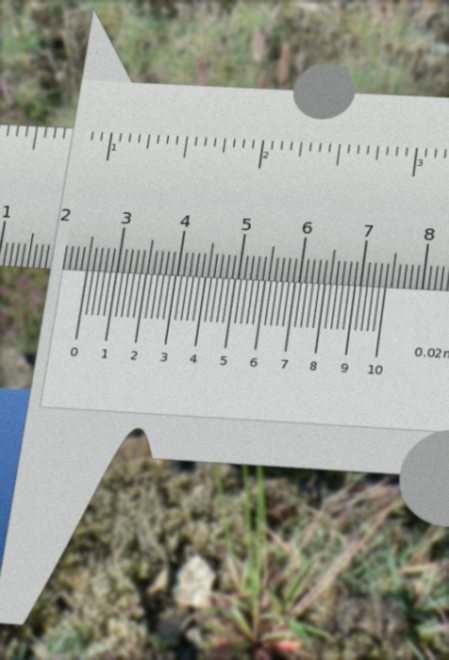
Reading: {"value": 25.0, "unit": "mm"}
